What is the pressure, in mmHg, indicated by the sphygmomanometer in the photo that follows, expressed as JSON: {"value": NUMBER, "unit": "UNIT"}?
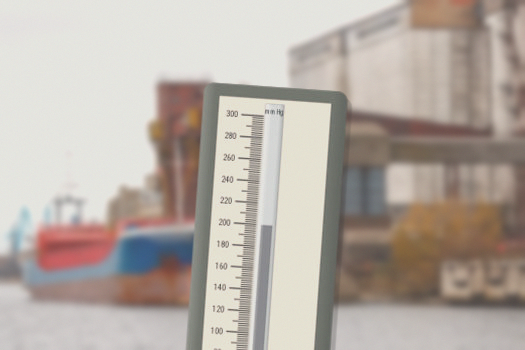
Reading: {"value": 200, "unit": "mmHg"}
